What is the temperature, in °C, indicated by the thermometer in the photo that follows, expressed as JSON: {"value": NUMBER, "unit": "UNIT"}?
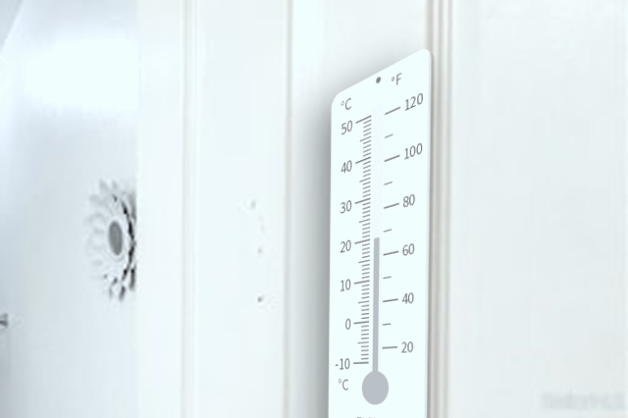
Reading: {"value": 20, "unit": "°C"}
